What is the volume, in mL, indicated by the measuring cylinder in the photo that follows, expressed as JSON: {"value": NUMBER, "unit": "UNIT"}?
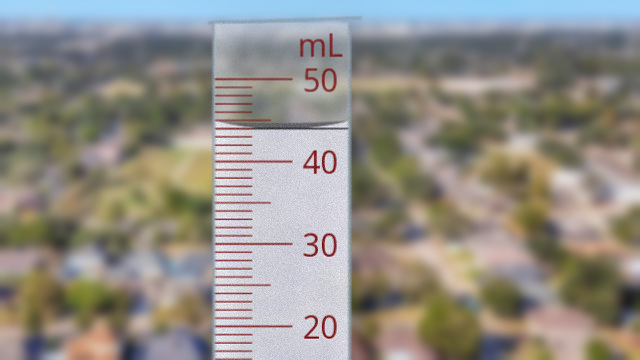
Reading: {"value": 44, "unit": "mL"}
